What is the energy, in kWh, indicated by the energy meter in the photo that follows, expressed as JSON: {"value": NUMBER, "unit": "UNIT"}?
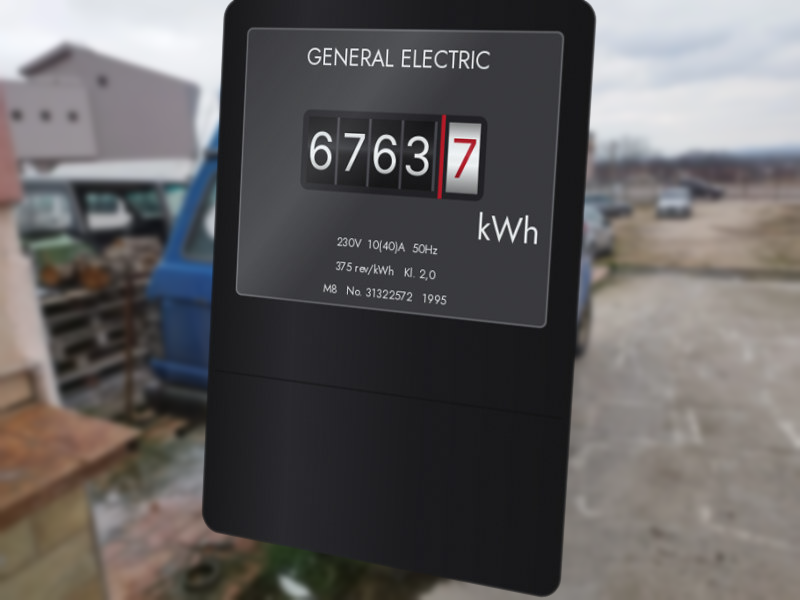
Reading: {"value": 6763.7, "unit": "kWh"}
